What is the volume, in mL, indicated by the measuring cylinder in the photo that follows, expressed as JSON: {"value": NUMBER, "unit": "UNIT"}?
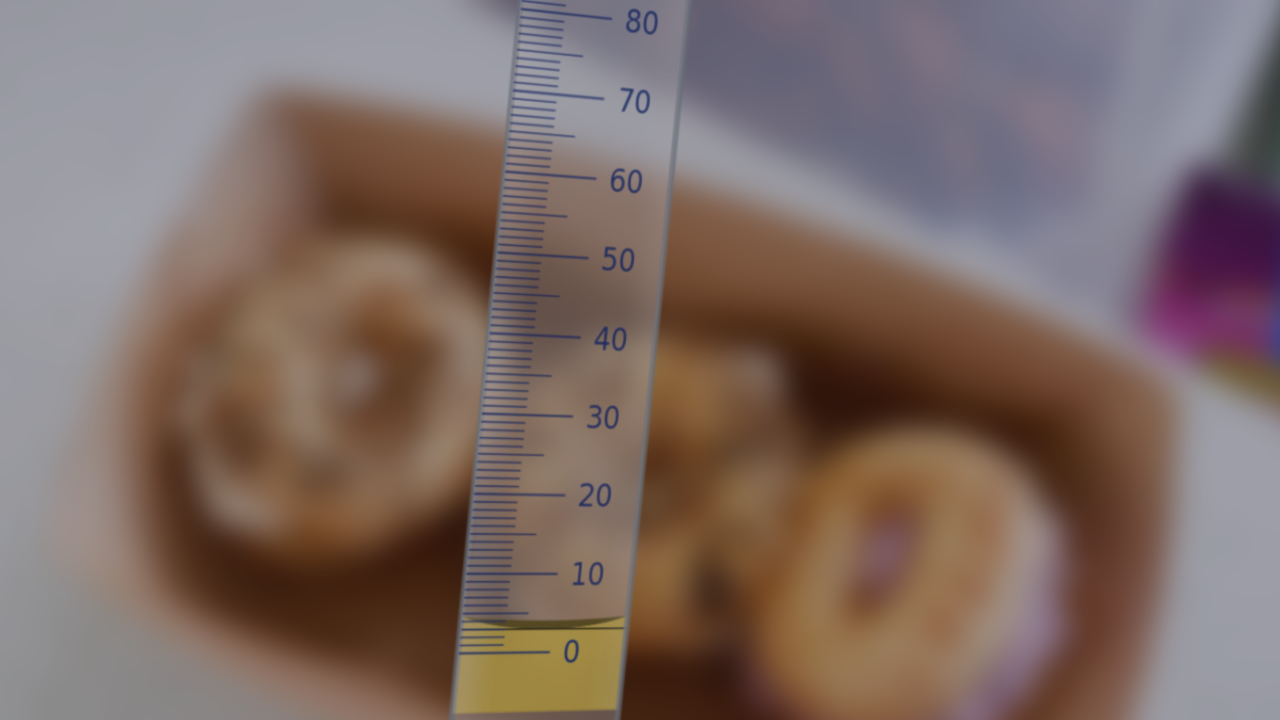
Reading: {"value": 3, "unit": "mL"}
